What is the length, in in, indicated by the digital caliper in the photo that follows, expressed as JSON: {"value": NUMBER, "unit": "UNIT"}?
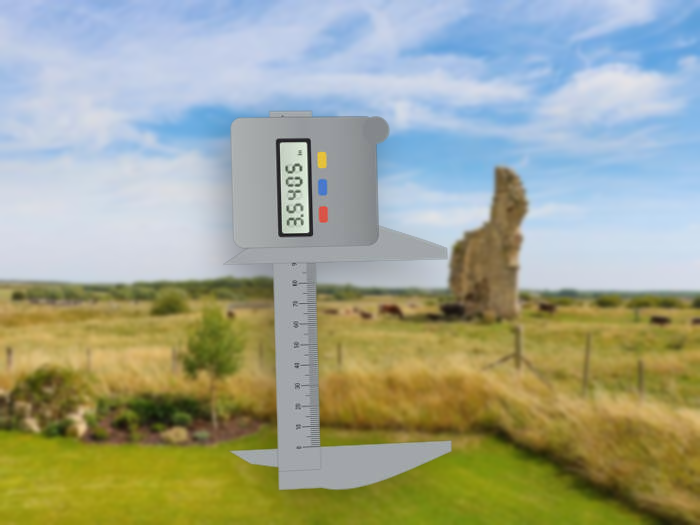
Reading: {"value": 3.5405, "unit": "in"}
